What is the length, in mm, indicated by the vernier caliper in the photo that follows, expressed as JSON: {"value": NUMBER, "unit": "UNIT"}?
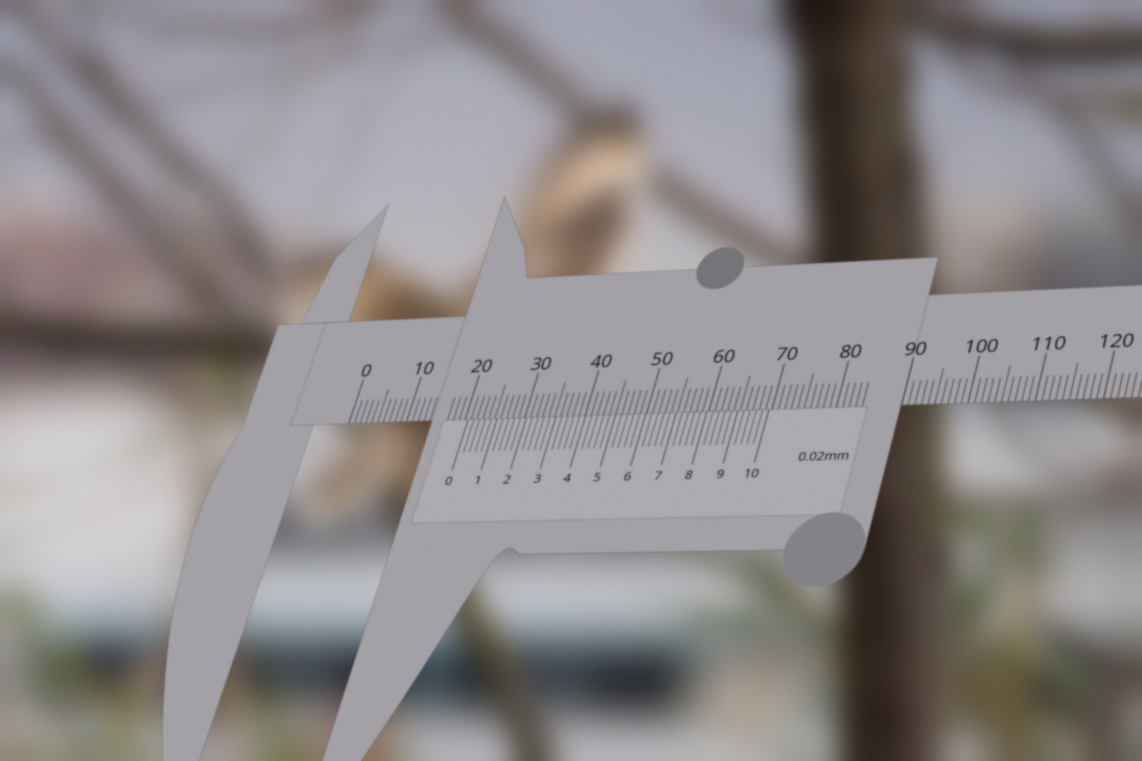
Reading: {"value": 20.5, "unit": "mm"}
